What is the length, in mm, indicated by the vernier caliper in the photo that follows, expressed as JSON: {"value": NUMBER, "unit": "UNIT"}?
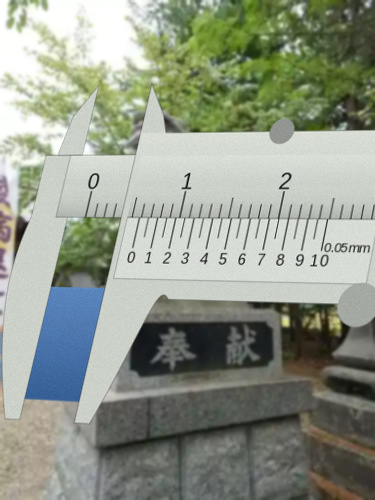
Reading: {"value": 5.8, "unit": "mm"}
